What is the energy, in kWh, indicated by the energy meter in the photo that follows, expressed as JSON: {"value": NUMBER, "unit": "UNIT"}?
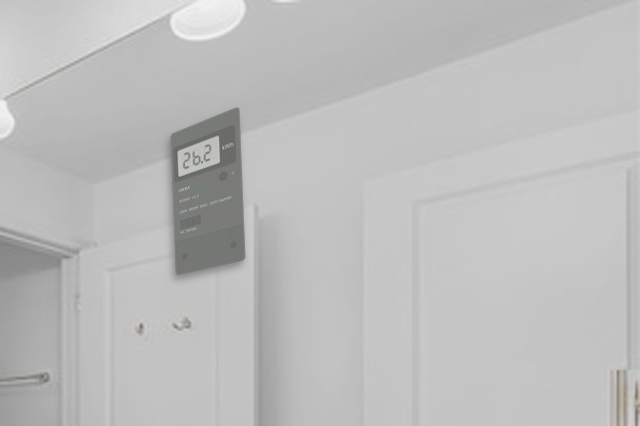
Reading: {"value": 26.2, "unit": "kWh"}
